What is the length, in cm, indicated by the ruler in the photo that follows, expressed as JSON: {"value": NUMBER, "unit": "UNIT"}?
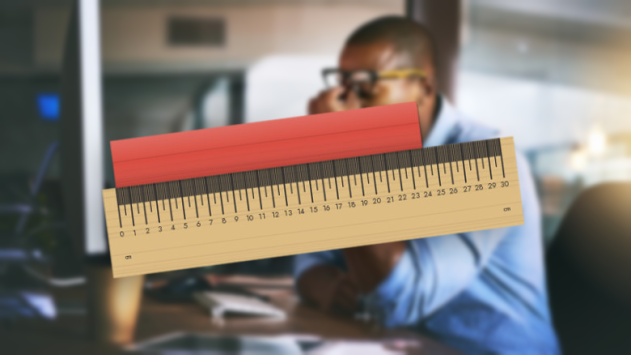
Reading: {"value": 24, "unit": "cm"}
